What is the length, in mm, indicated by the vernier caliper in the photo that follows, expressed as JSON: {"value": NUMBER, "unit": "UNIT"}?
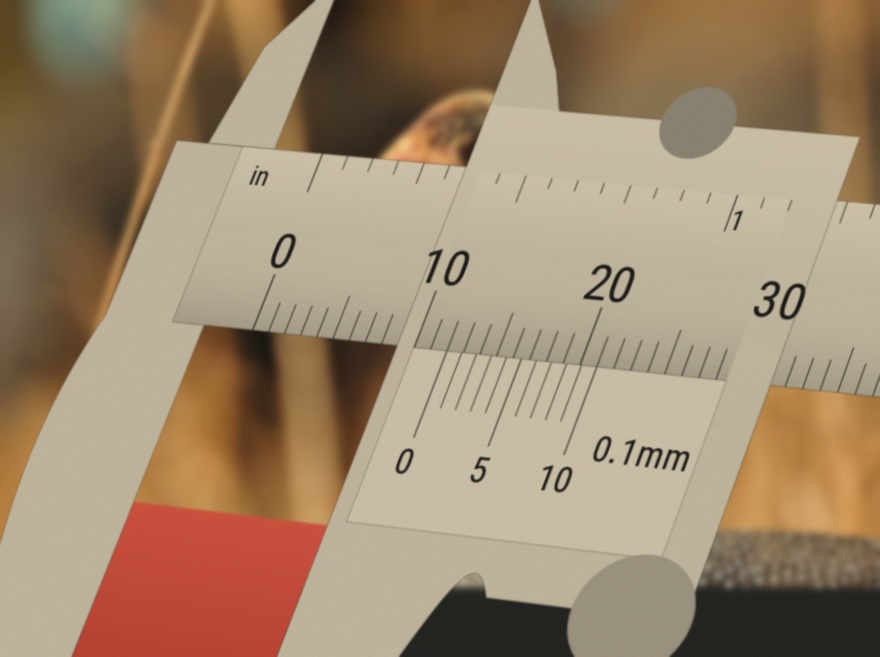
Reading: {"value": 12.0, "unit": "mm"}
